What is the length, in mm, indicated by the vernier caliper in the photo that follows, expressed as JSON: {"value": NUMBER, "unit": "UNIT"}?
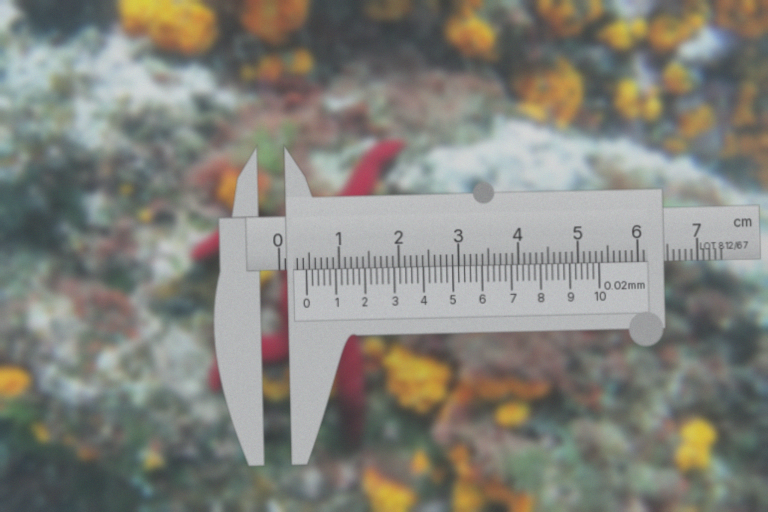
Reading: {"value": 4.5, "unit": "mm"}
